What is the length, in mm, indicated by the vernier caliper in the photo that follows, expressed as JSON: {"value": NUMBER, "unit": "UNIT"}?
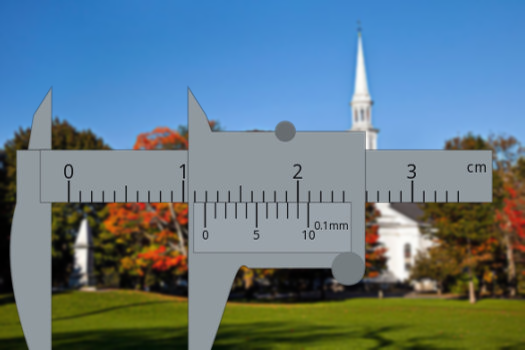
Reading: {"value": 11.9, "unit": "mm"}
